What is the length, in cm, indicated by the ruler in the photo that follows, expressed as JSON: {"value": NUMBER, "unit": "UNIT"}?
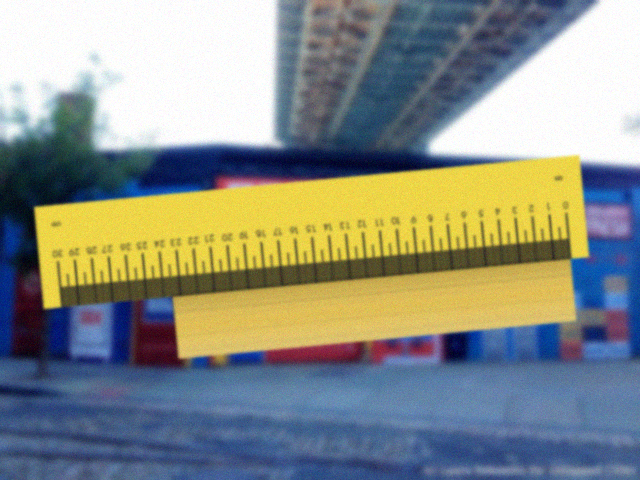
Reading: {"value": 23.5, "unit": "cm"}
